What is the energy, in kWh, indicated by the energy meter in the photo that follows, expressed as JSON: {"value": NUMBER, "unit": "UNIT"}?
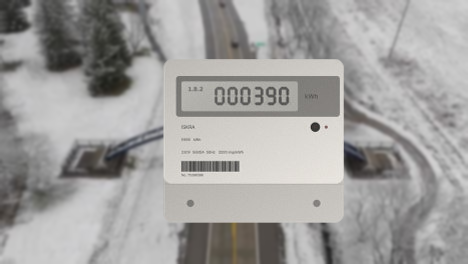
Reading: {"value": 390, "unit": "kWh"}
